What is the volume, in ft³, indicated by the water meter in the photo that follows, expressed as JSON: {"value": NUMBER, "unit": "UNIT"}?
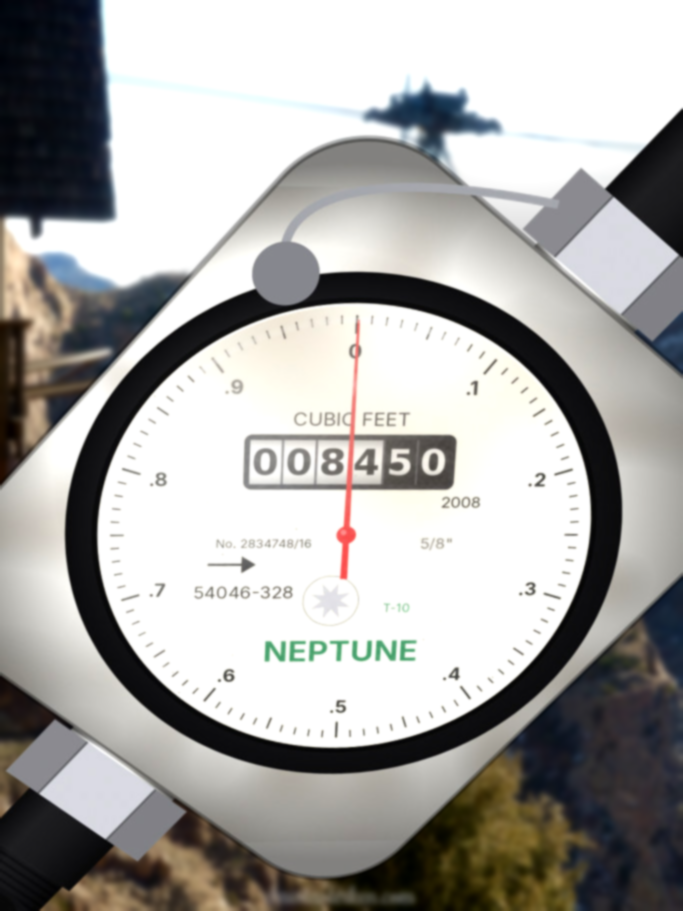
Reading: {"value": 8450.00, "unit": "ft³"}
